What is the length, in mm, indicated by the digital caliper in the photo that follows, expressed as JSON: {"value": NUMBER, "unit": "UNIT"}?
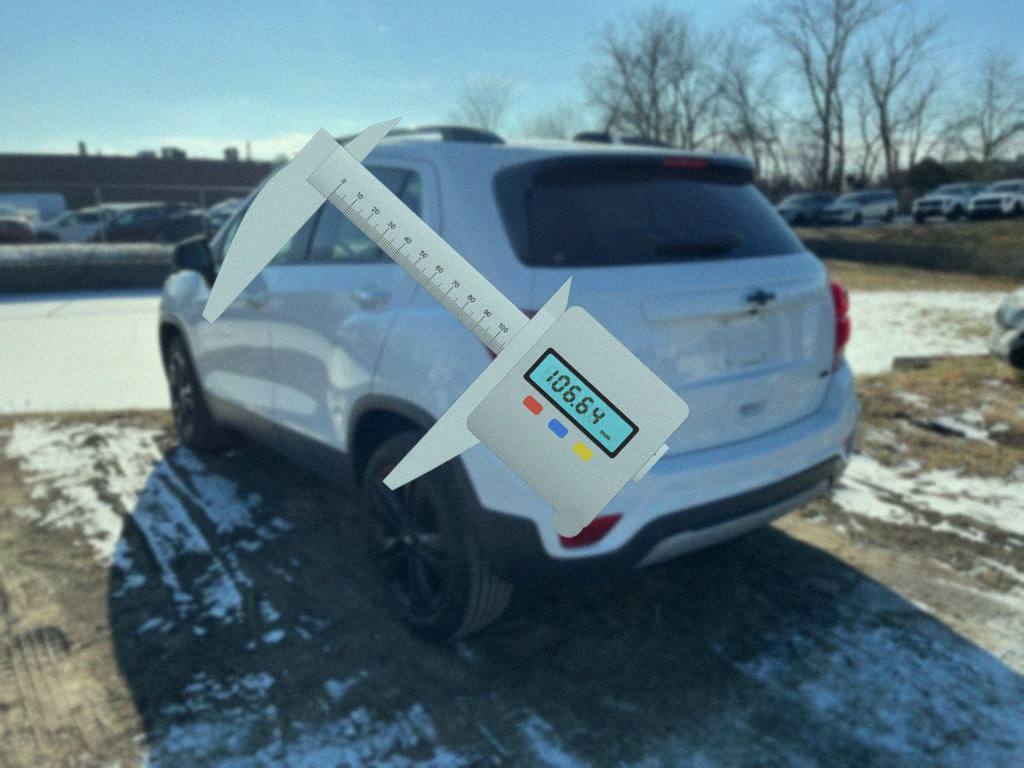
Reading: {"value": 106.64, "unit": "mm"}
